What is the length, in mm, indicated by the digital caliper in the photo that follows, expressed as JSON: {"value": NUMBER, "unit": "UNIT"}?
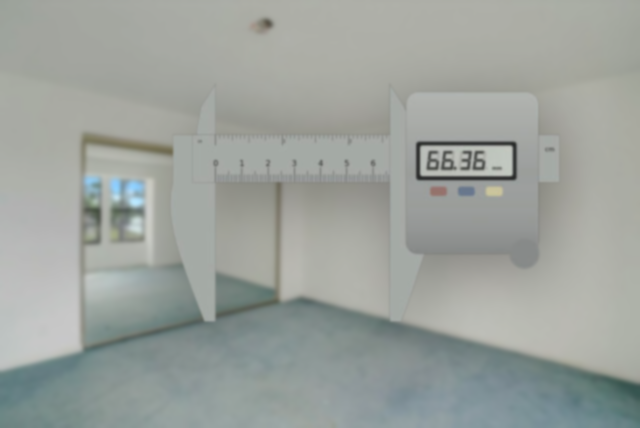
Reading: {"value": 66.36, "unit": "mm"}
